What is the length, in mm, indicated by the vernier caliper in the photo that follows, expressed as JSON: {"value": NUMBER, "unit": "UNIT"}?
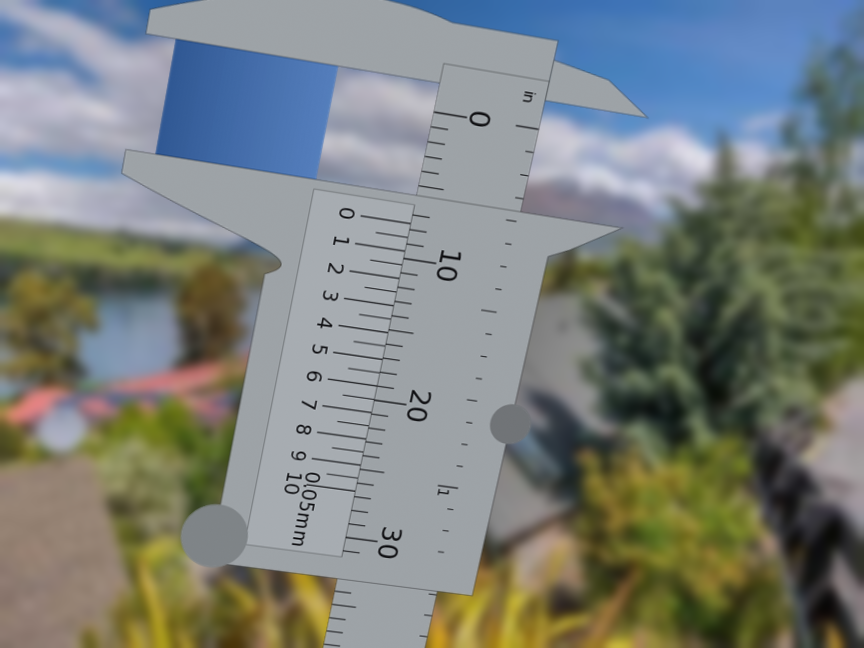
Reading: {"value": 7.6, "unit": "mm"}
